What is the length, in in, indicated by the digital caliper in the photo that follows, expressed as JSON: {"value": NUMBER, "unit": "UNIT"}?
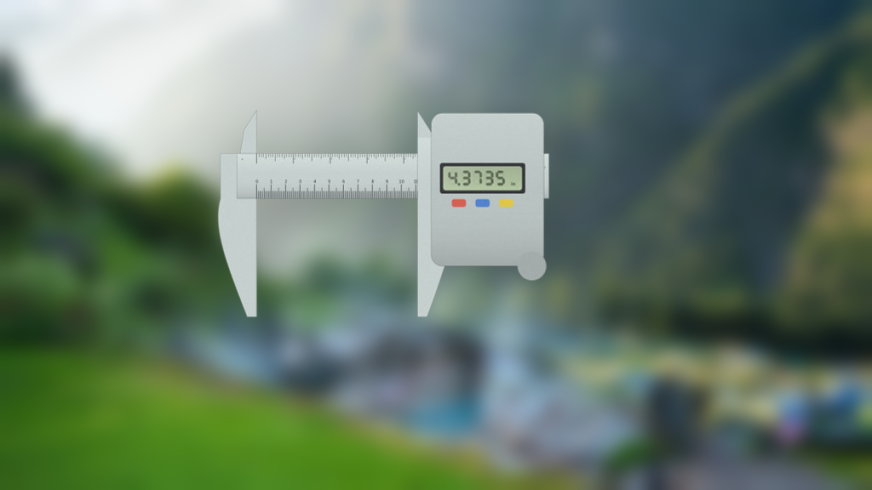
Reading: {"value": 4.3735, "unit": "in"}
